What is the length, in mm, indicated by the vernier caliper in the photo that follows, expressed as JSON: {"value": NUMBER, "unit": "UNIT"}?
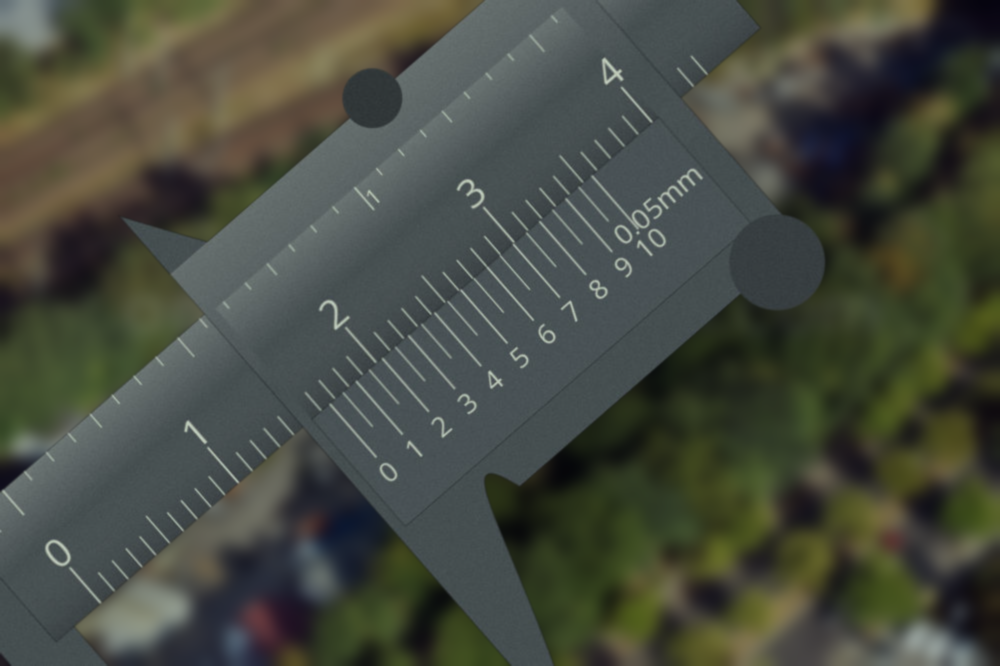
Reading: {"value": 16.6, "unit": "mm"}
